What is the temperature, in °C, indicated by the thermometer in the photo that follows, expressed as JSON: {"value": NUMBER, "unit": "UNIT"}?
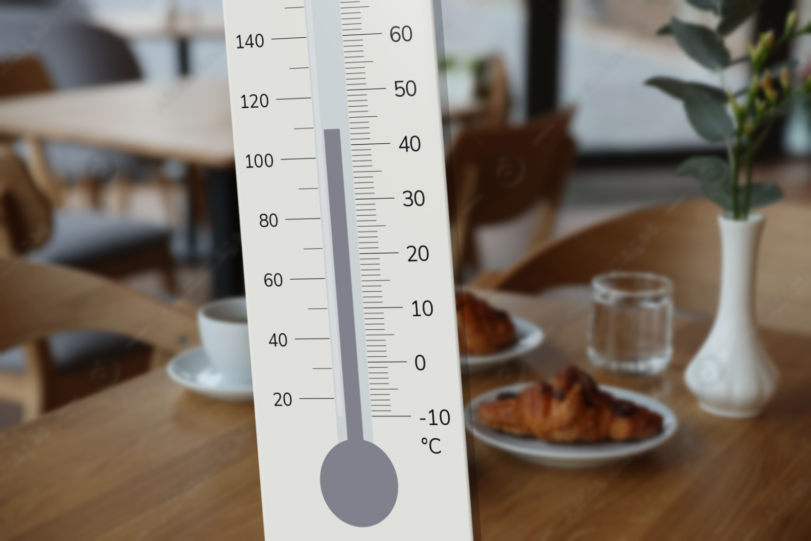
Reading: {"value": 43, "unit": "°C"}
